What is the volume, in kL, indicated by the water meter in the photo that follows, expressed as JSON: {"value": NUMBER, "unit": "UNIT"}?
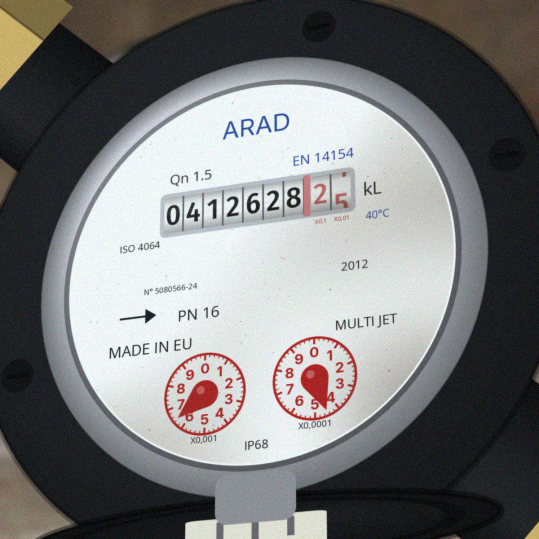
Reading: {"value": 412628.2464, "unit": "kL"}
